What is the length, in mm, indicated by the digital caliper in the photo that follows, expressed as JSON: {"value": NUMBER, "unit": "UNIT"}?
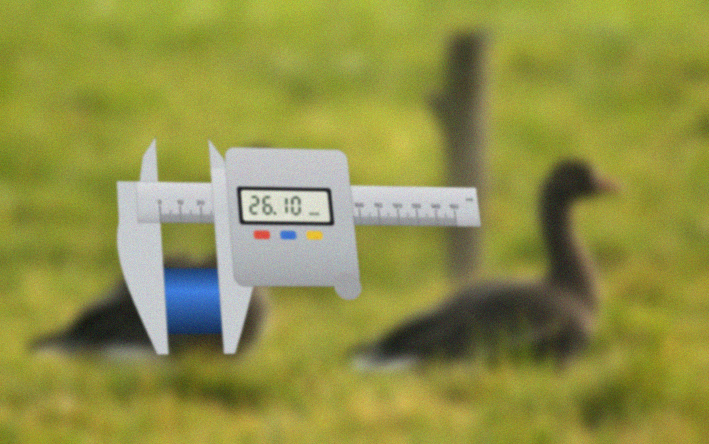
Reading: {"value": 26.10, "unit": "mm"}
